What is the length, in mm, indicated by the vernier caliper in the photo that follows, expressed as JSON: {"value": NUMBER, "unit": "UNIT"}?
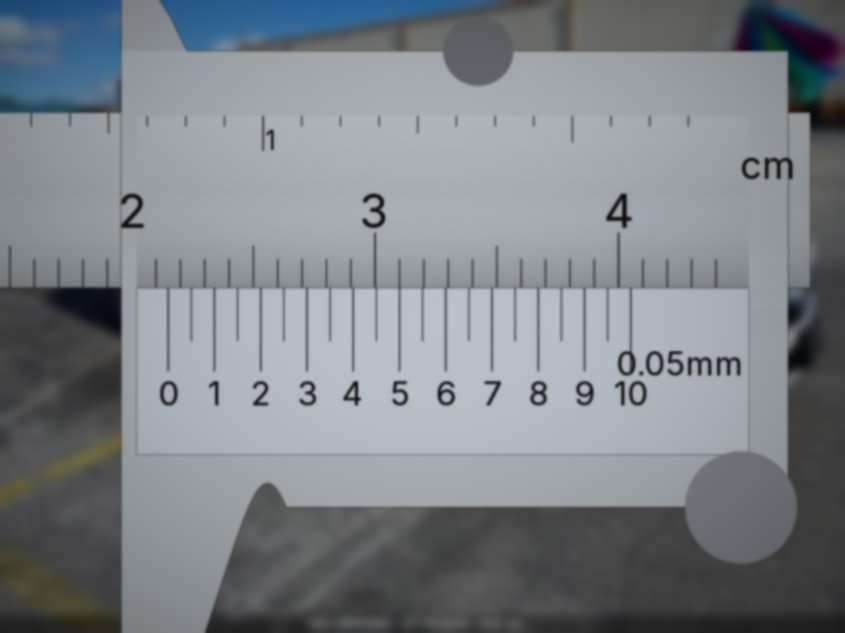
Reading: {"value": 21.5, "unit": "mm"}
